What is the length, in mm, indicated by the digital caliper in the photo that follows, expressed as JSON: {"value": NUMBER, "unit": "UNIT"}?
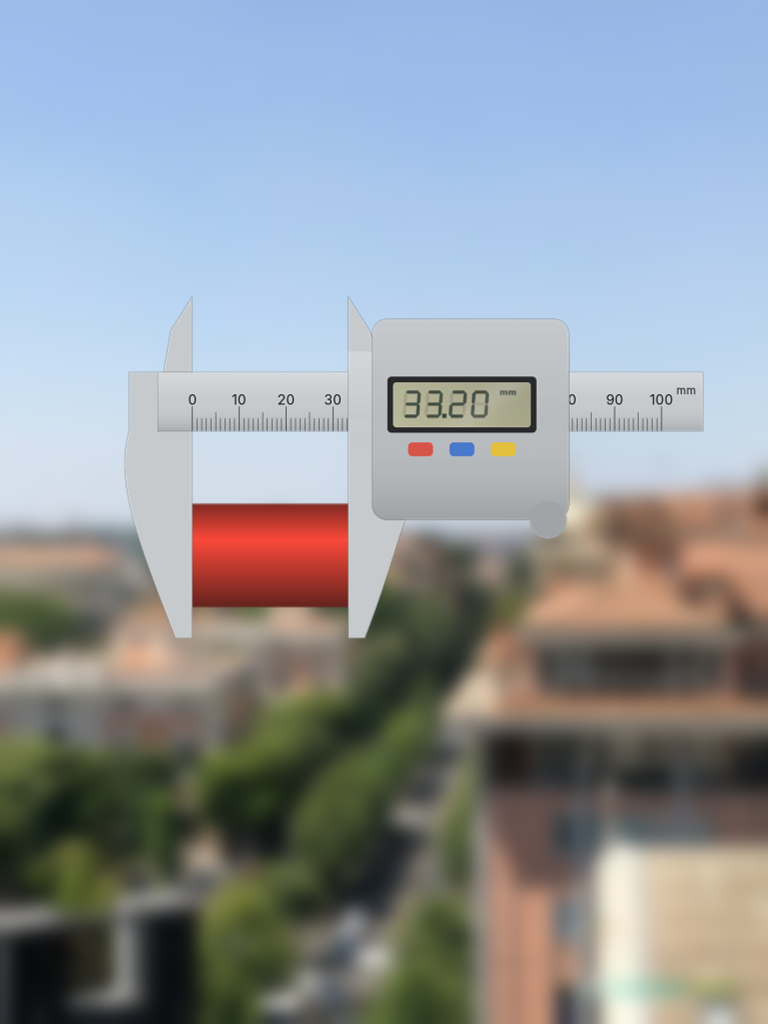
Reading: {"value": 33.20, "unit": "mm"}
